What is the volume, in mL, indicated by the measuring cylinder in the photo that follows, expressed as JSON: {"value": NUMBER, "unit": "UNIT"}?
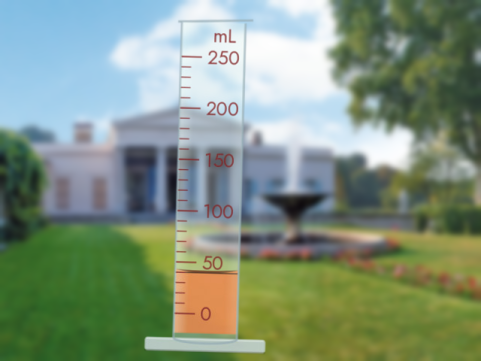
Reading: {"value": 40, "unit": "mL"}
